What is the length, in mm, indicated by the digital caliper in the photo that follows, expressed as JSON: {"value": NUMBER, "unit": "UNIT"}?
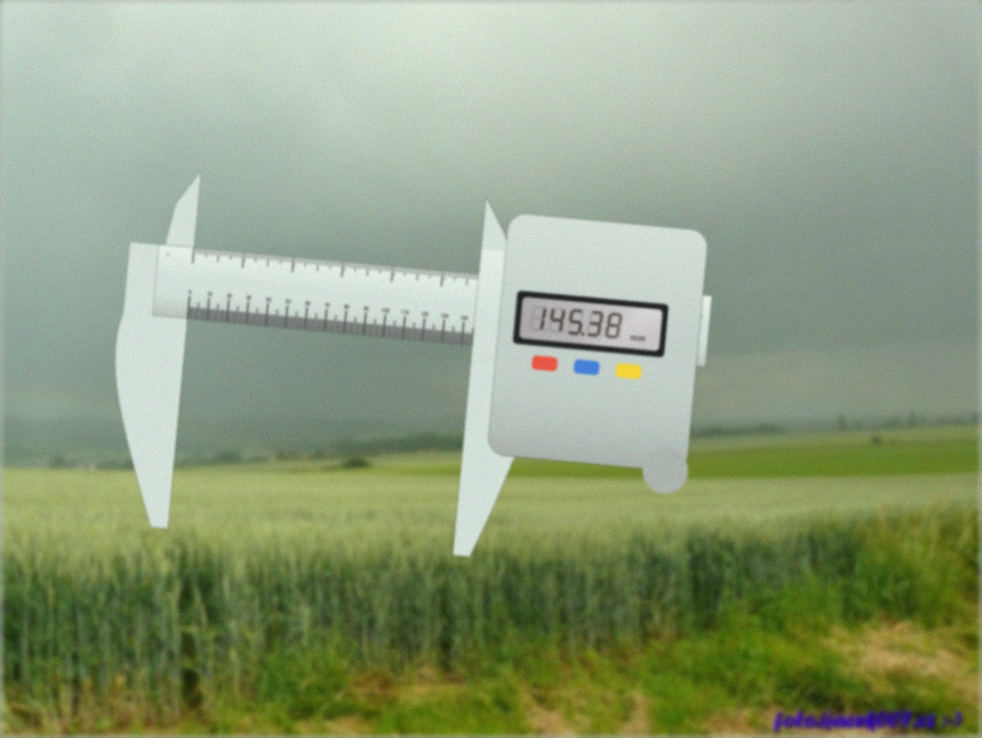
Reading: {"value": 145.38, "unit": "mm"}
